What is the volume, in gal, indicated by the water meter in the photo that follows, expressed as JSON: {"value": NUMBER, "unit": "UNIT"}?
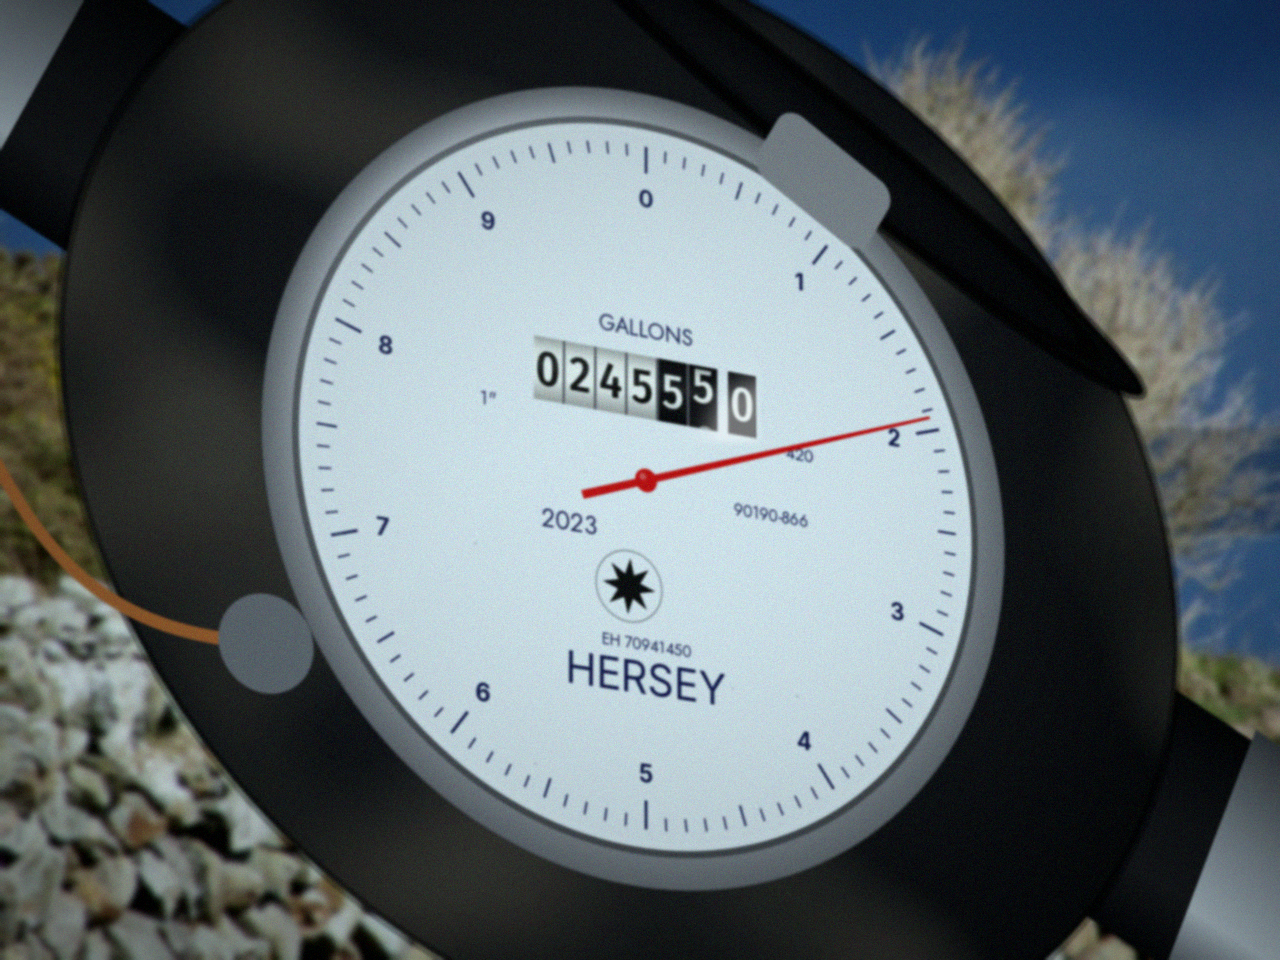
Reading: {"value": 245551.9, "unit": "gal"}
